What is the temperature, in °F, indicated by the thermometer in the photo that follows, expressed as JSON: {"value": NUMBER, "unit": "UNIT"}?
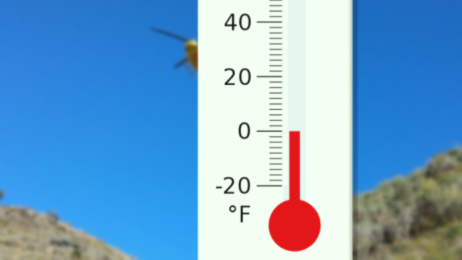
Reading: {"value": 0, "unit": "°F"}
